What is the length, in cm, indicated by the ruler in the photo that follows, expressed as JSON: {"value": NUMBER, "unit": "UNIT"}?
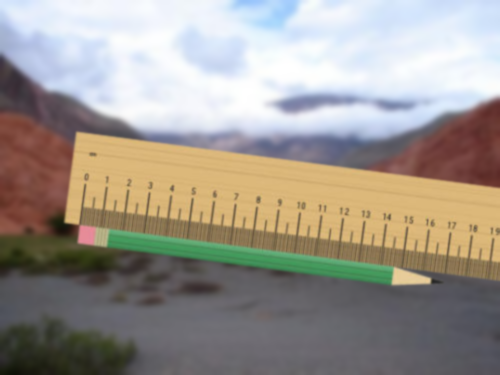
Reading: {"value": 17, "unit": "cm"}
